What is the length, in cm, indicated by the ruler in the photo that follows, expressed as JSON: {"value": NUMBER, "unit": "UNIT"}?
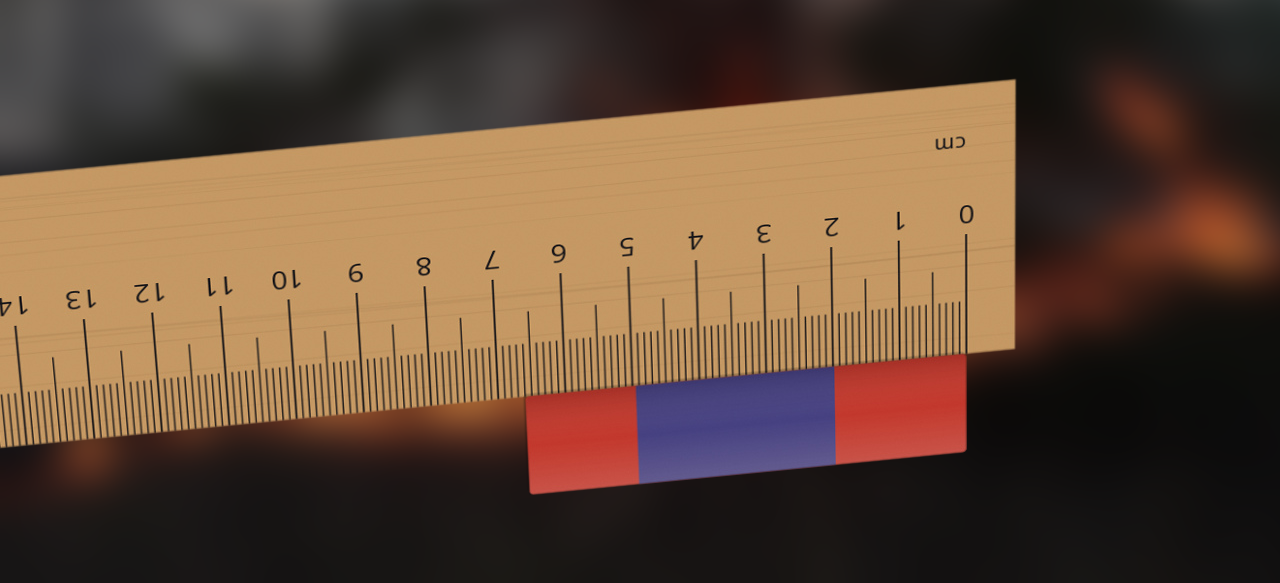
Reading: {"value": 6.6, "unit": "cm"}
